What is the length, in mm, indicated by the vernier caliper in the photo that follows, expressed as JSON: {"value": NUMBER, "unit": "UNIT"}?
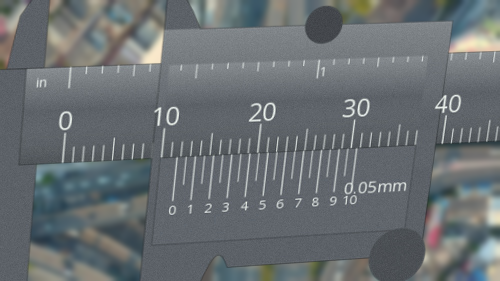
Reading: {"value": 11.6, "unit": "mm"}
